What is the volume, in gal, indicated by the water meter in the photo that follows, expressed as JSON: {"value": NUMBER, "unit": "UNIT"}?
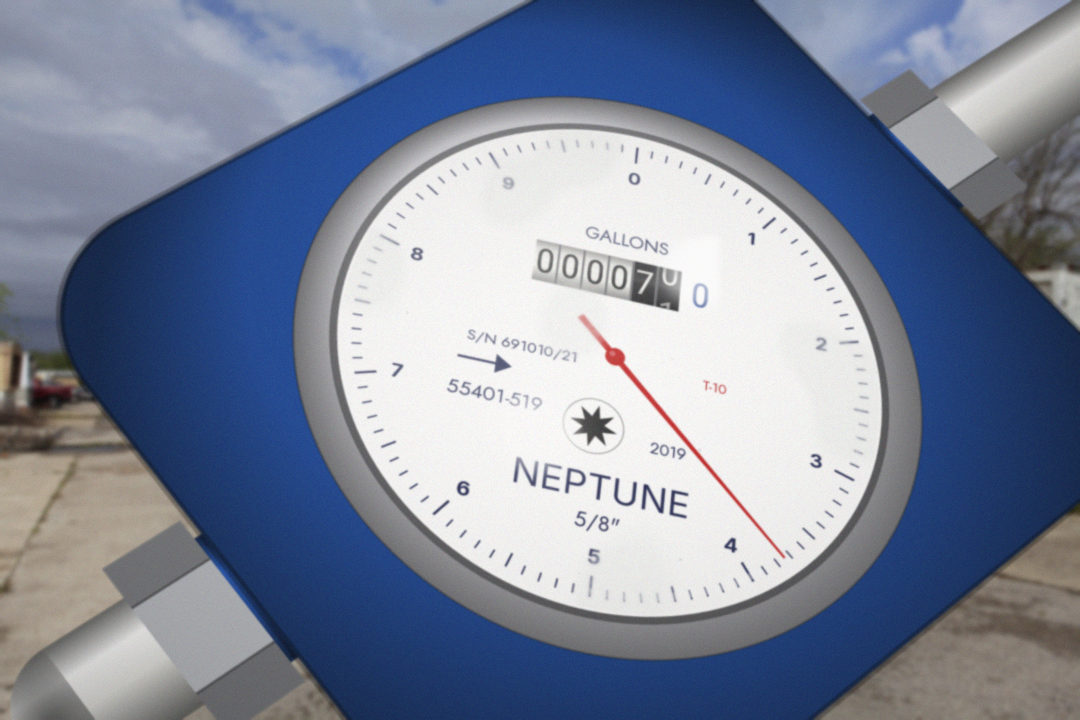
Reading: {"value": 703.7, "unit": "gal"}
